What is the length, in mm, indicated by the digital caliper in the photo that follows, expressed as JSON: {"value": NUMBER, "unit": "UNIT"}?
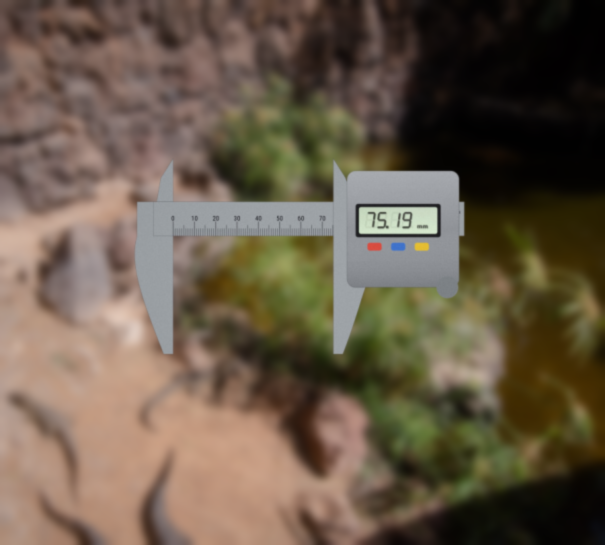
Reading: {"value": 75.19, "unit": "mm"}
